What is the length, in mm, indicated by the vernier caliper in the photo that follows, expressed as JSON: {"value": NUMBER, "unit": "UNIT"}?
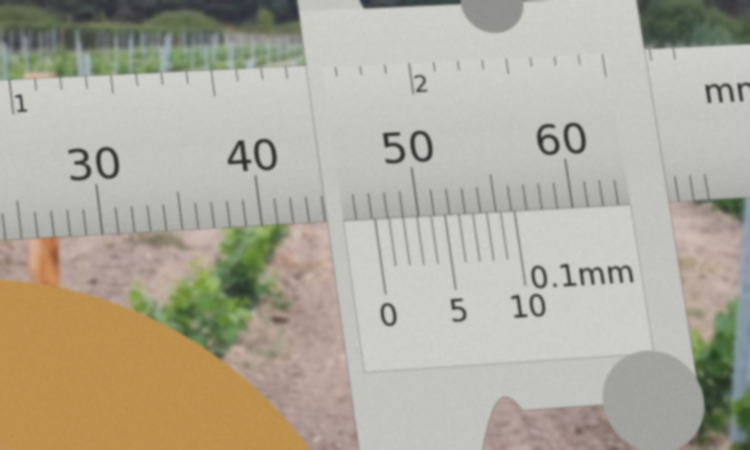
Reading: {"value": 47.2, "unit": "mm"}
